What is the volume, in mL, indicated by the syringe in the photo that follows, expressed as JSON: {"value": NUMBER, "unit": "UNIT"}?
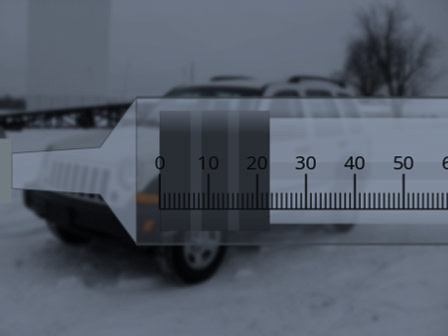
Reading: {"value": 0, "unit": "mL"}
